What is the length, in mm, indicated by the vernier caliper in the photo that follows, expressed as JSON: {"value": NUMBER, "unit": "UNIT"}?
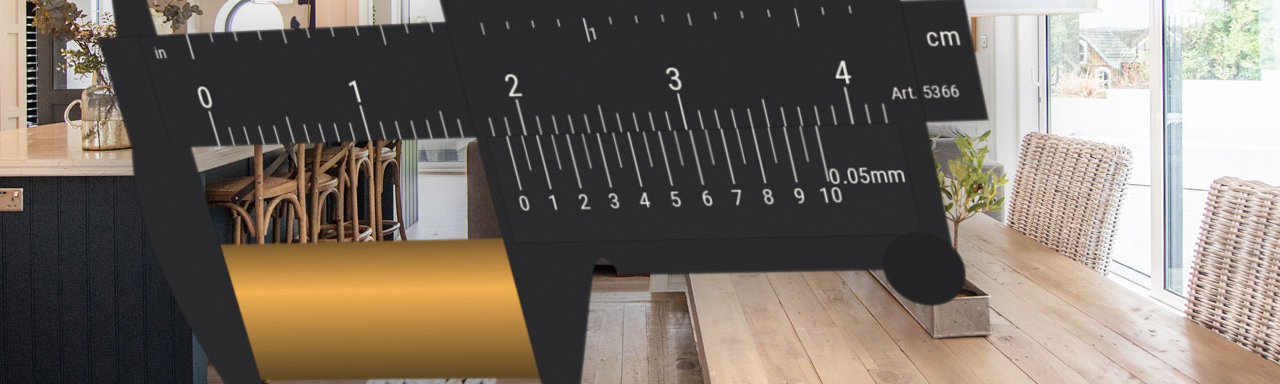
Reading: {"value": 18.8, "unit": "mm"}
